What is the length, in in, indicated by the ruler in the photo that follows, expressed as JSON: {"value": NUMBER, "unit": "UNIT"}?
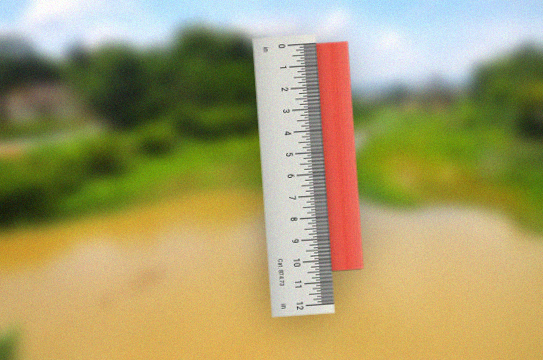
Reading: {"value": 10.5, "unit": "in"}
